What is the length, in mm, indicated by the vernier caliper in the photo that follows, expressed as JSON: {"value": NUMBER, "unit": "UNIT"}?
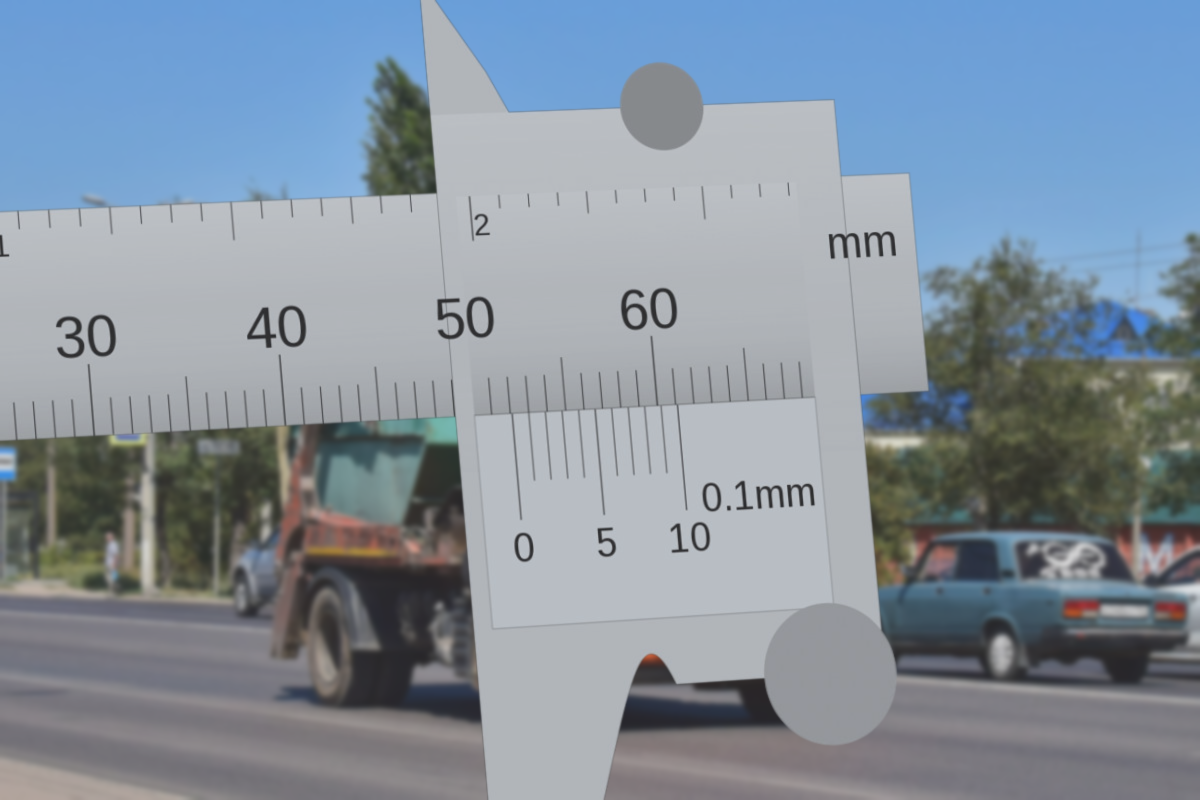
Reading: {"value": 52.1, "unit": "mm"}
